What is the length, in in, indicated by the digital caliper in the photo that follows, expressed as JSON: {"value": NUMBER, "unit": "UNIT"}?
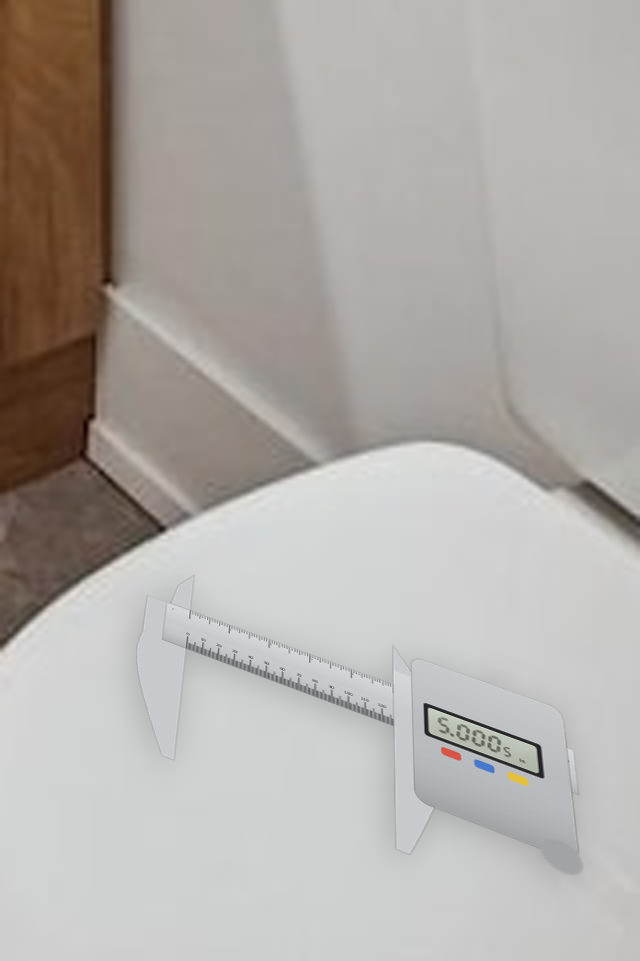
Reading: {"value": 5.0005, "unit": "in"}
